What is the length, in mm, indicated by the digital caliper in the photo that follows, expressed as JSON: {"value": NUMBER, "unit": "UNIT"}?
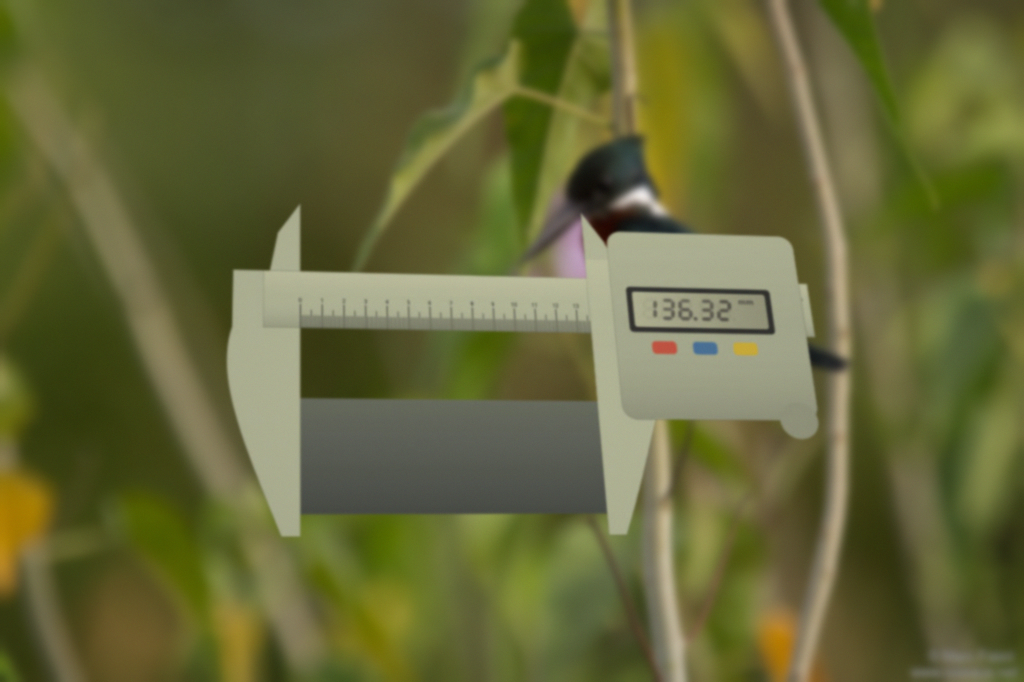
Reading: {"value": 136.32, "unit": "mm"}
